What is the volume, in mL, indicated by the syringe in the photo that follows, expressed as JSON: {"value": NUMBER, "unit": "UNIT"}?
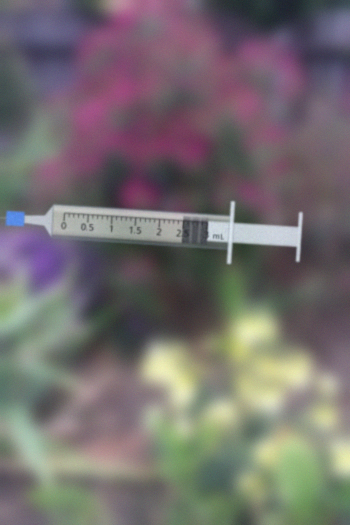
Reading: {"value": 2.5, "unit": "mL"}
